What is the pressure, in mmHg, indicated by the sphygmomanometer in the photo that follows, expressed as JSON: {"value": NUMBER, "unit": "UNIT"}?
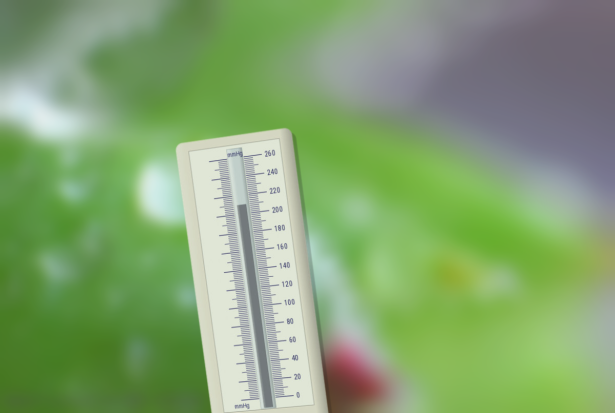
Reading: {"value": 210, "unit": "mmHg"}
